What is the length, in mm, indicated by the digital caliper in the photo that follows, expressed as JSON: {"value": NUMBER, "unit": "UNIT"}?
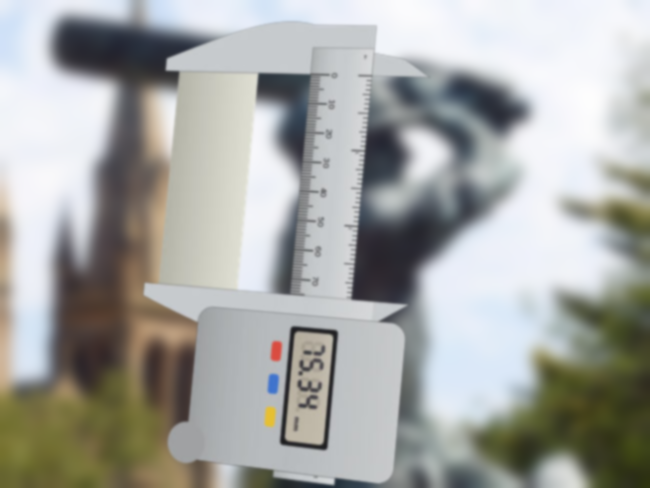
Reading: {"value": 75.34, "unit": "mm"}
